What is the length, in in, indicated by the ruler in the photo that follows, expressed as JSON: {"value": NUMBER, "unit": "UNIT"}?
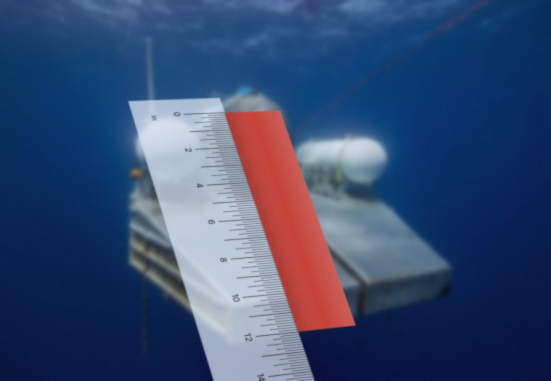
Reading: {"value": 12, "unit": "in"}
